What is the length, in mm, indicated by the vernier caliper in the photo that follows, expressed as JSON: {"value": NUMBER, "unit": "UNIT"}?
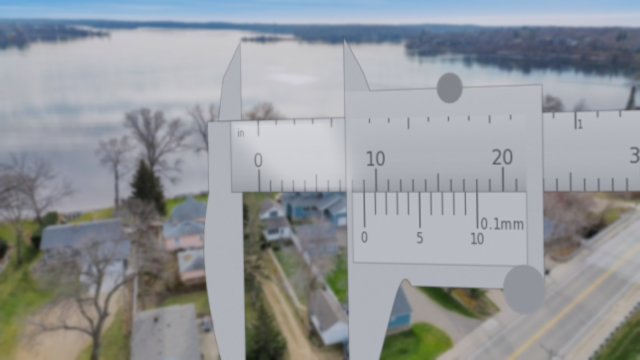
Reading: {"value": 9.0, "unit": "mm"}
